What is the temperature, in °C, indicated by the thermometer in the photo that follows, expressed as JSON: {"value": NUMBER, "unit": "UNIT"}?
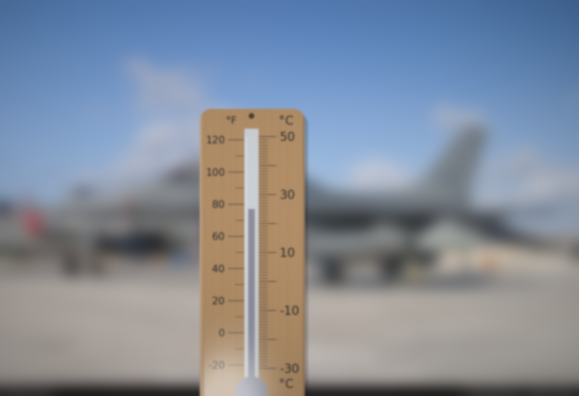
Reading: {"value": 25, "unit": "°C"}
